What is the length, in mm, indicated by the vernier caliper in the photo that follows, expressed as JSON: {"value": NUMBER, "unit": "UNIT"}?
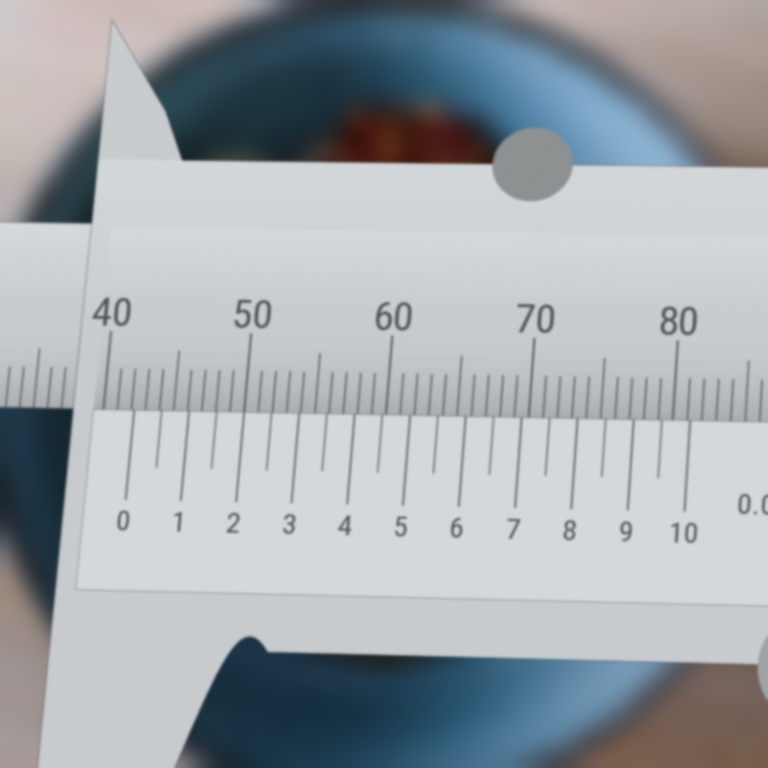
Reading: {"value": 42.2, "unit": "mm"}
